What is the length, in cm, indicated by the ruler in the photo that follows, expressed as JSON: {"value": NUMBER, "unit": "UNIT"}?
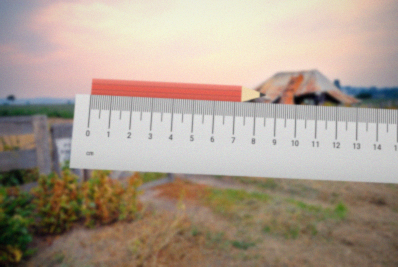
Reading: {"value": 8.5, "unit": "cm"}
